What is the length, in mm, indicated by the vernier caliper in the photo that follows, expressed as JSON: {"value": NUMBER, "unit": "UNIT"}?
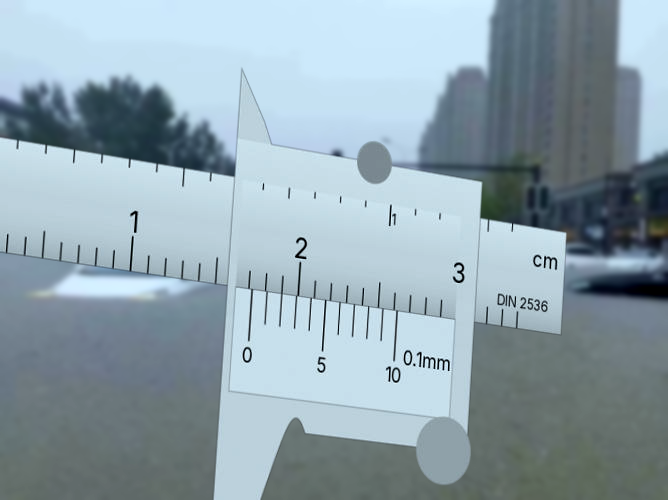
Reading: {"value": 17.2, "unit": "mm"}
